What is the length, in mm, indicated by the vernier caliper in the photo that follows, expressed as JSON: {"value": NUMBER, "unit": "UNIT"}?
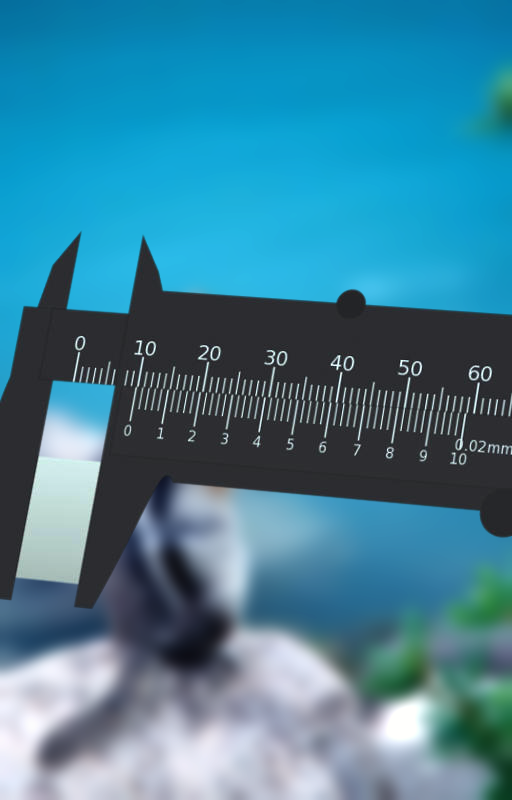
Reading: {"value": 9.8, "unit": "mm"}
